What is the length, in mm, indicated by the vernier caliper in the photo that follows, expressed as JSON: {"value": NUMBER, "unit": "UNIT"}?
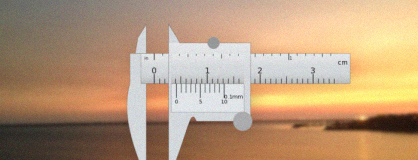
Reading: {"value": 4.2, "unit": "mm"}
